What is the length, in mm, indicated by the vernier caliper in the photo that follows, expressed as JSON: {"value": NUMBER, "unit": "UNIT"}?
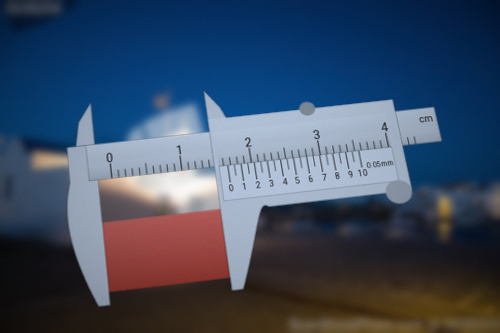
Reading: {"value": 16.6, "unit": "mm"}
